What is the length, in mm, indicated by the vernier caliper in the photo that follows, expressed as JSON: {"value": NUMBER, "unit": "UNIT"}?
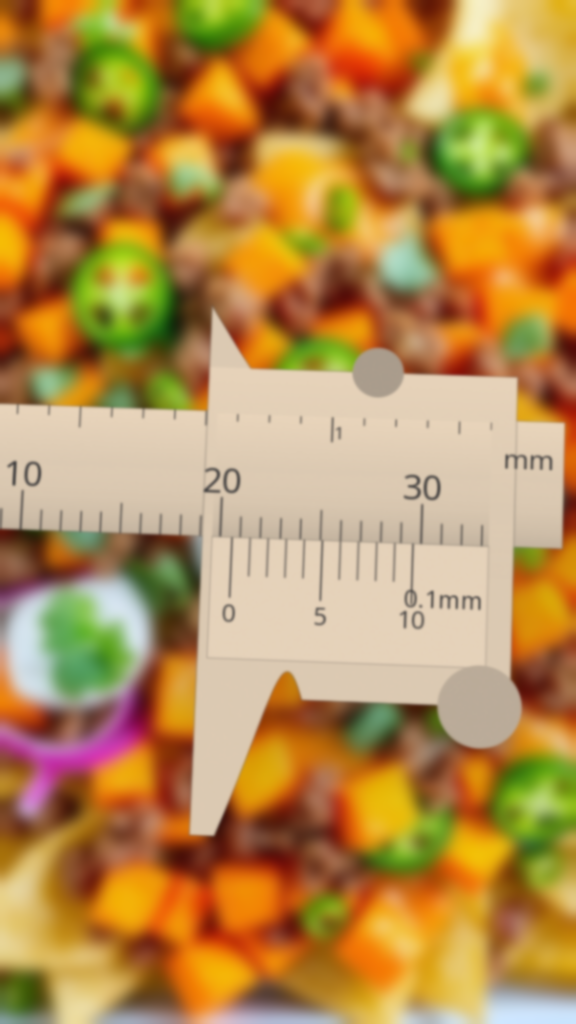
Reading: {"value": 20.6, "unit": "mm"}
